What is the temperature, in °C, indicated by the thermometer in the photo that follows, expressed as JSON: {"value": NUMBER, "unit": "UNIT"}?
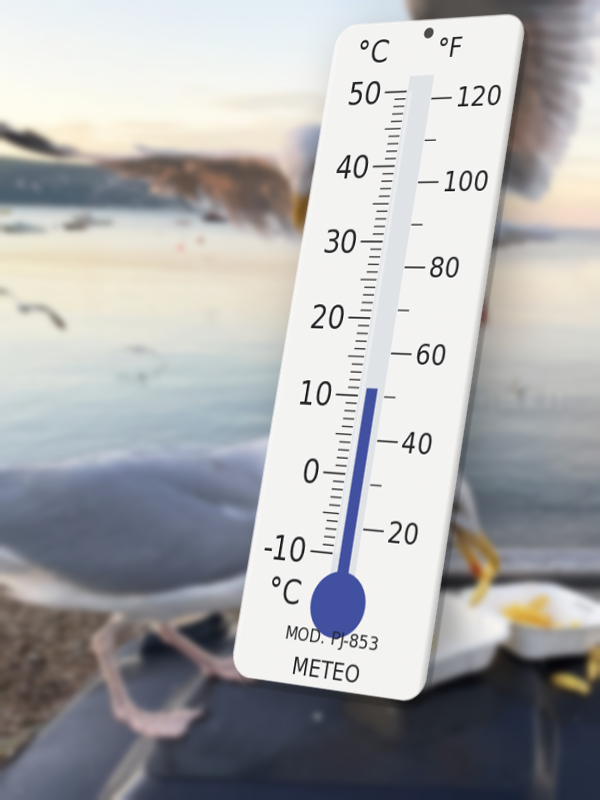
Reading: {"value": 11, "unit": "°C"}
